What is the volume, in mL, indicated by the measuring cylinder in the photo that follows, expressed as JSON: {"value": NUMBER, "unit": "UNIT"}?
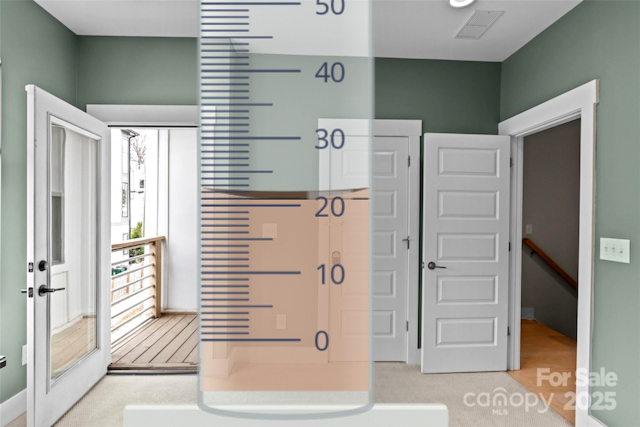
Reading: {"value": 21, "unit": "mL"}
